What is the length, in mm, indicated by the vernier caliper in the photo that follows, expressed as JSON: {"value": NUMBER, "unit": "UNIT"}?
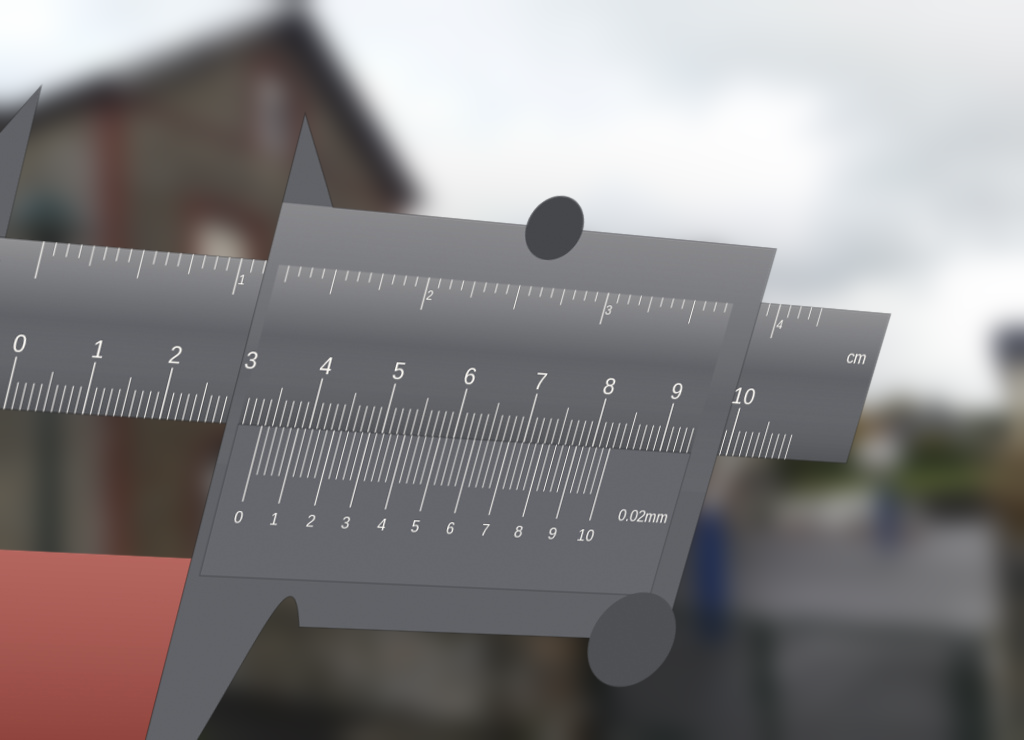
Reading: {"value": 33.6, "unit": "mm"}
